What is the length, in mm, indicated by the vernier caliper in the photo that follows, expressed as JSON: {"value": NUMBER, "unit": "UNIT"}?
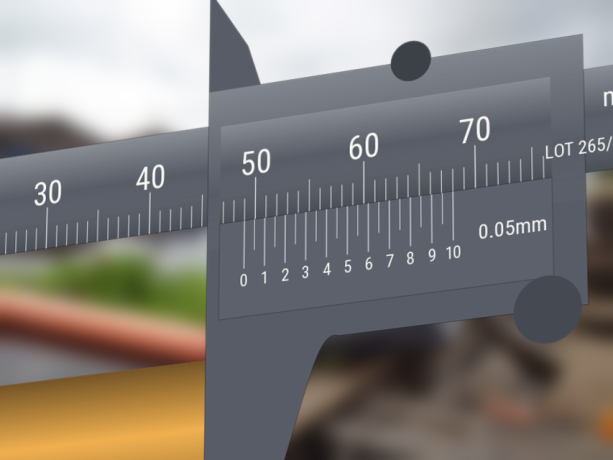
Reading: {"value": 49.0, "unit": "mm"}
